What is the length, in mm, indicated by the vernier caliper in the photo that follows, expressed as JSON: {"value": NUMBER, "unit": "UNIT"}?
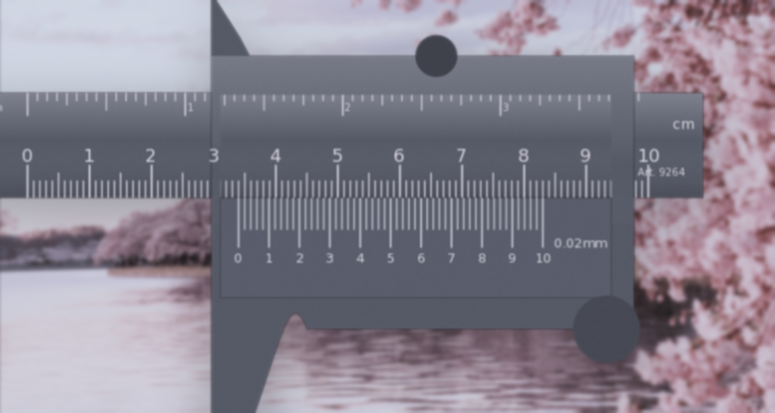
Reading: {"value": 34.0, "unit": "mm"}
